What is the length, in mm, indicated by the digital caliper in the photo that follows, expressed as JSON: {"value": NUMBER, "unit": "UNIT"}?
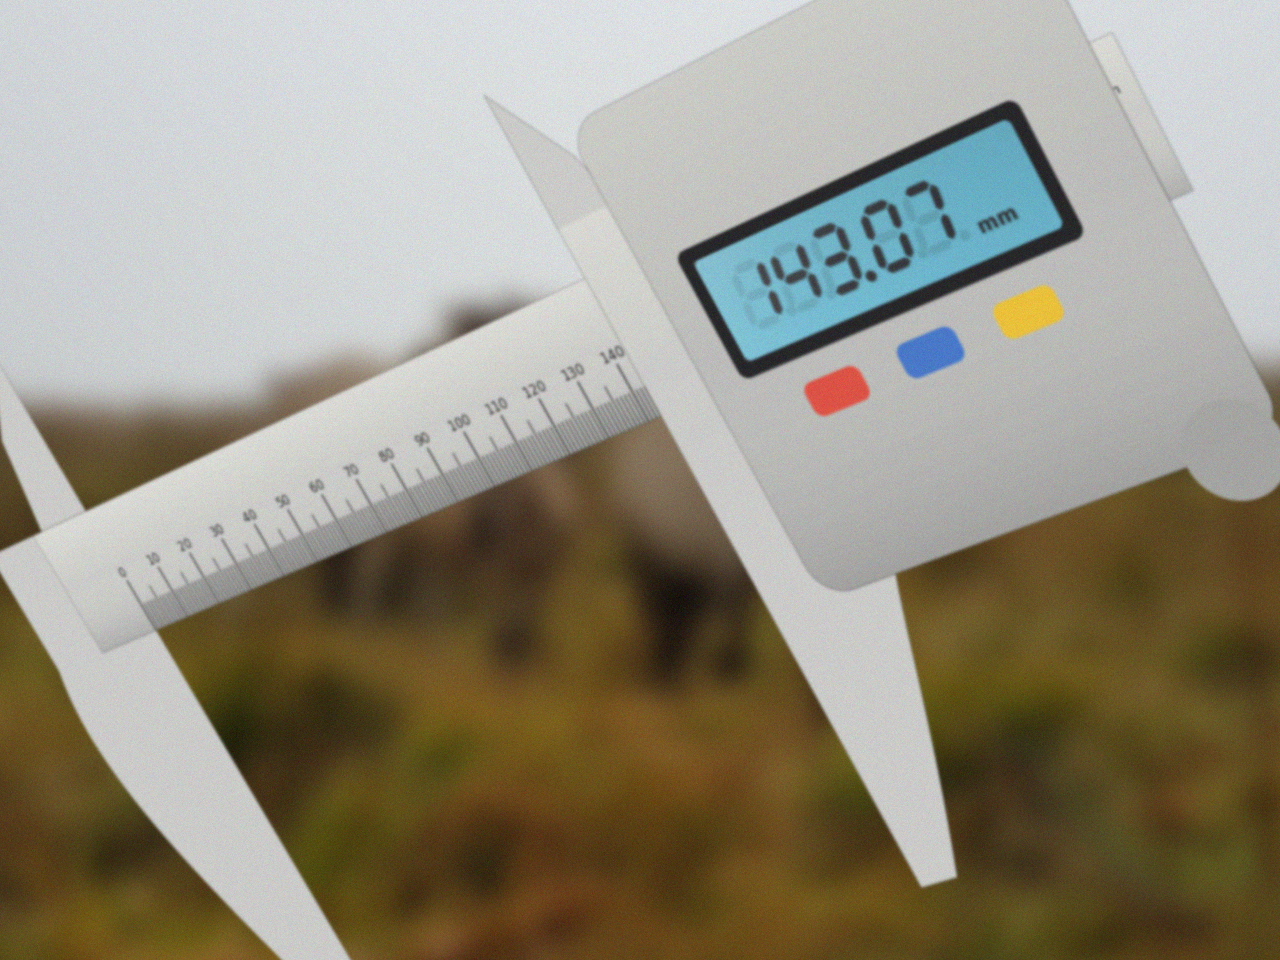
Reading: {"value": 143.07, "unit": "mm"}
